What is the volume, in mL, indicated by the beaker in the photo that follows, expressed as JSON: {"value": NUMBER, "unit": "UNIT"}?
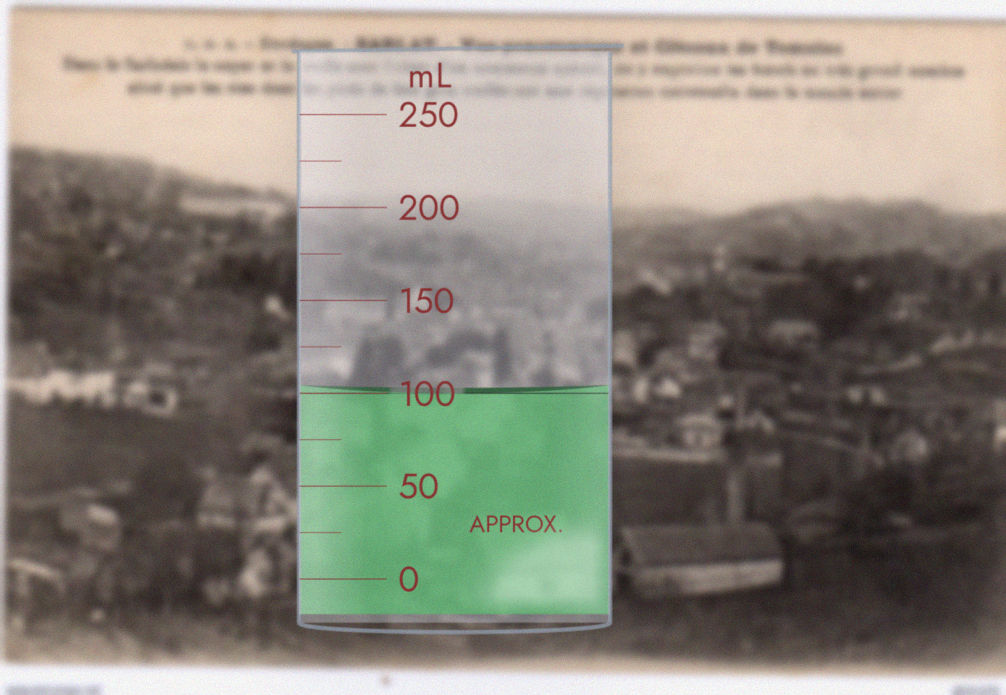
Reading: {"value": 100, "unit": "mL"}
